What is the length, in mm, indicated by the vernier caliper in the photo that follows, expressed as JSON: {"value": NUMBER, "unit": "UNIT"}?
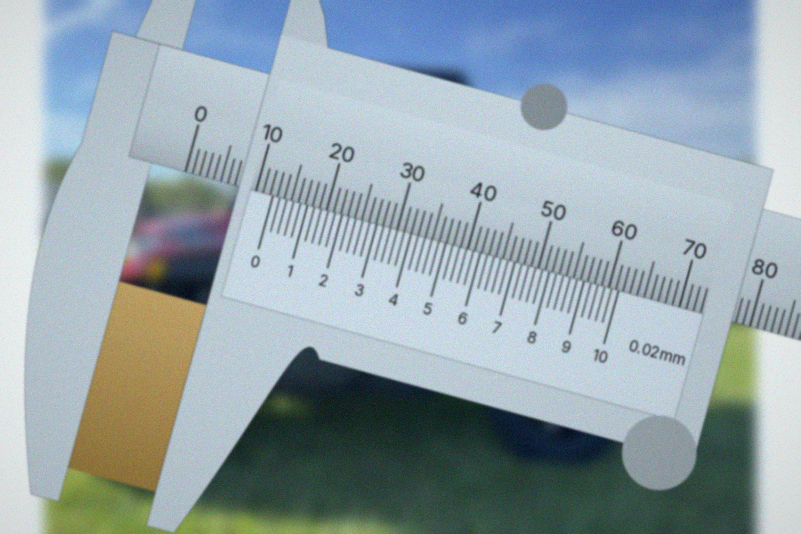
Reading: {"value": 12.4, "unit": "mm"}
